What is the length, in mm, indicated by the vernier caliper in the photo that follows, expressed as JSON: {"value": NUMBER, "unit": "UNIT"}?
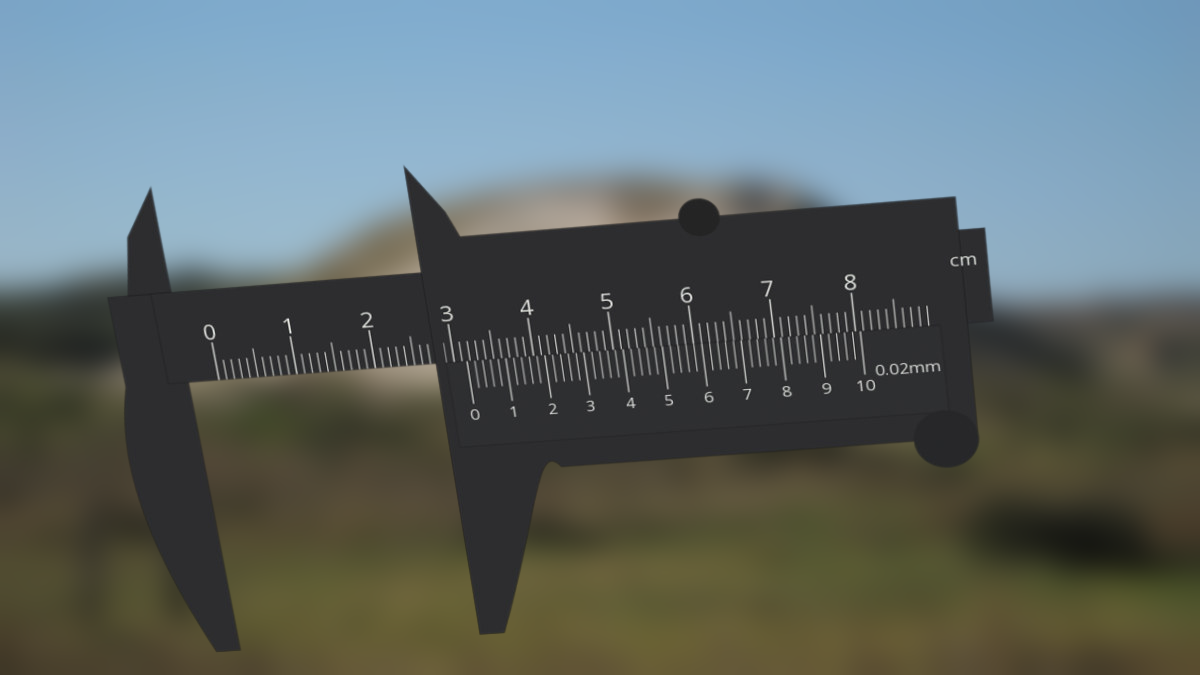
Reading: {"value": 31.6, "unit": "mm"}
